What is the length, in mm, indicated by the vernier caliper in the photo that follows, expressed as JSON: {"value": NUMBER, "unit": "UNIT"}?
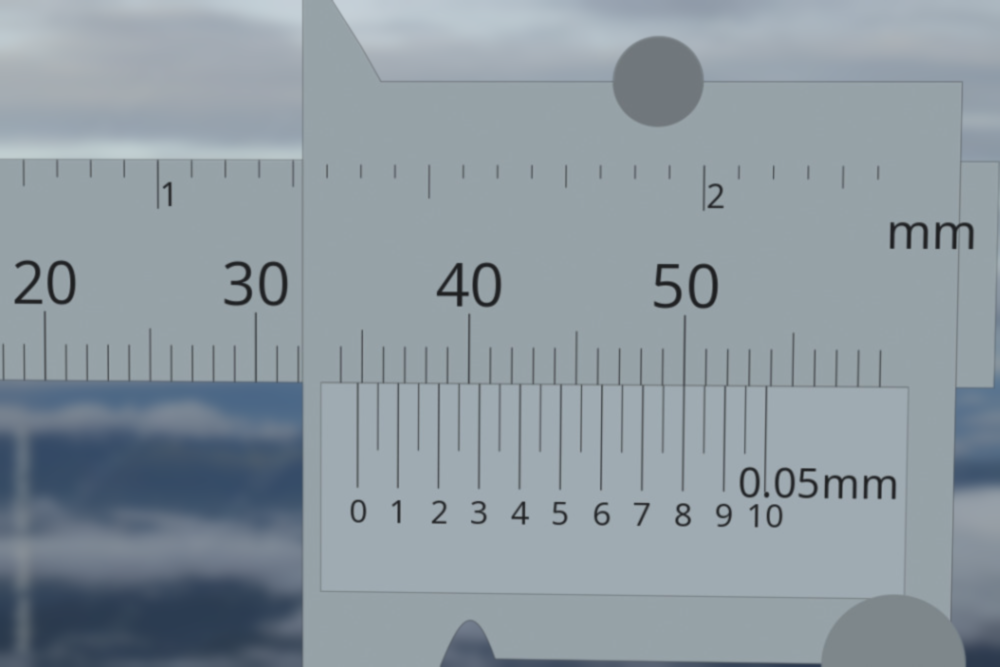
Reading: {"value": 34.8, "unit": "mm"}
